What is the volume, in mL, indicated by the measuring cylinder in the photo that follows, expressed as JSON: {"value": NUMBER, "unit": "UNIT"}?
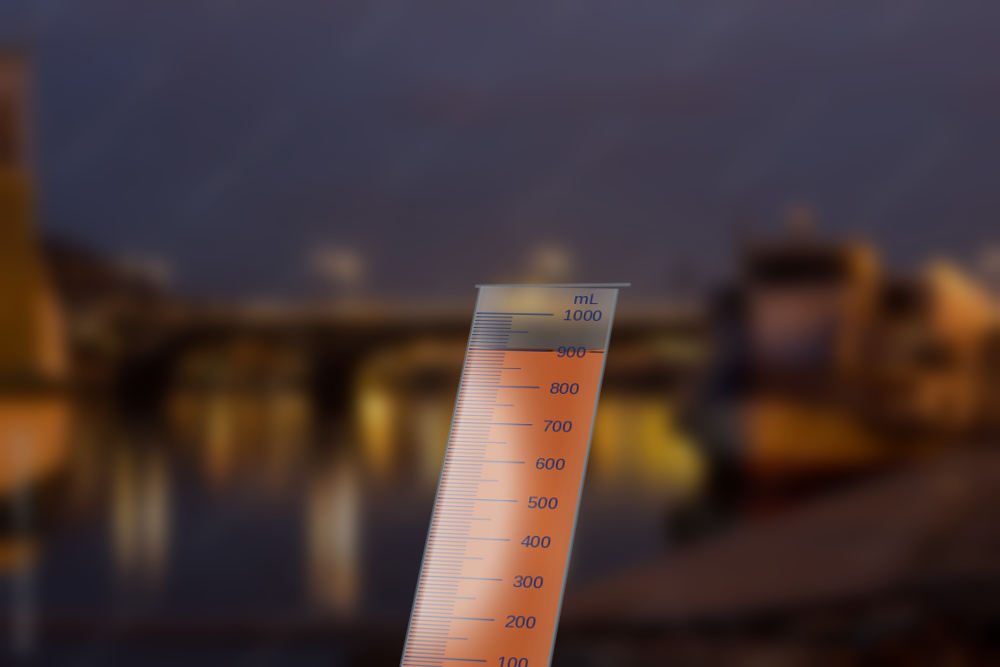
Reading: {"value": 900, "unit": "mL"}
